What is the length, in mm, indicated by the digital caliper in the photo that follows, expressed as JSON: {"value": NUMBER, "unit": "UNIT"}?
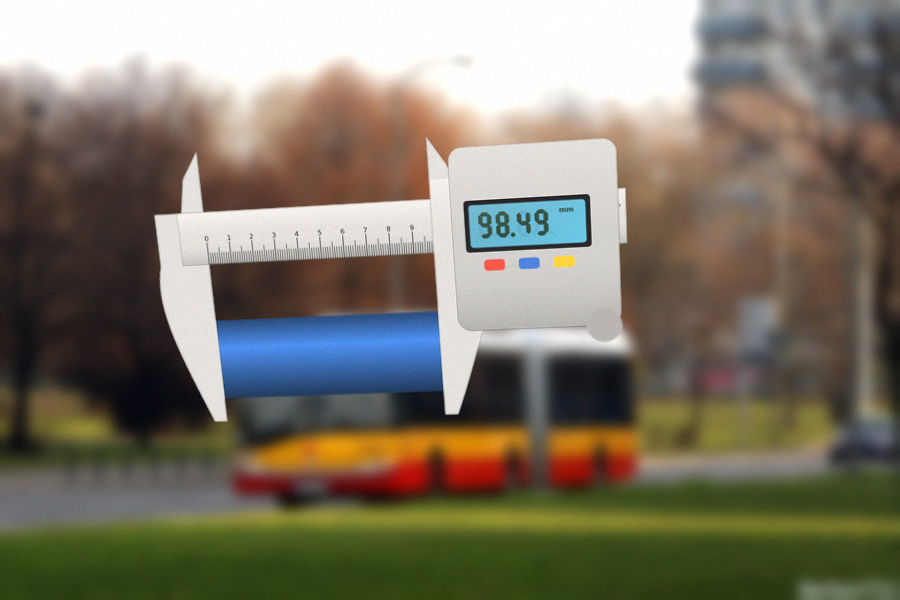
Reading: {"value": 98.49, "unit": "mm"}
